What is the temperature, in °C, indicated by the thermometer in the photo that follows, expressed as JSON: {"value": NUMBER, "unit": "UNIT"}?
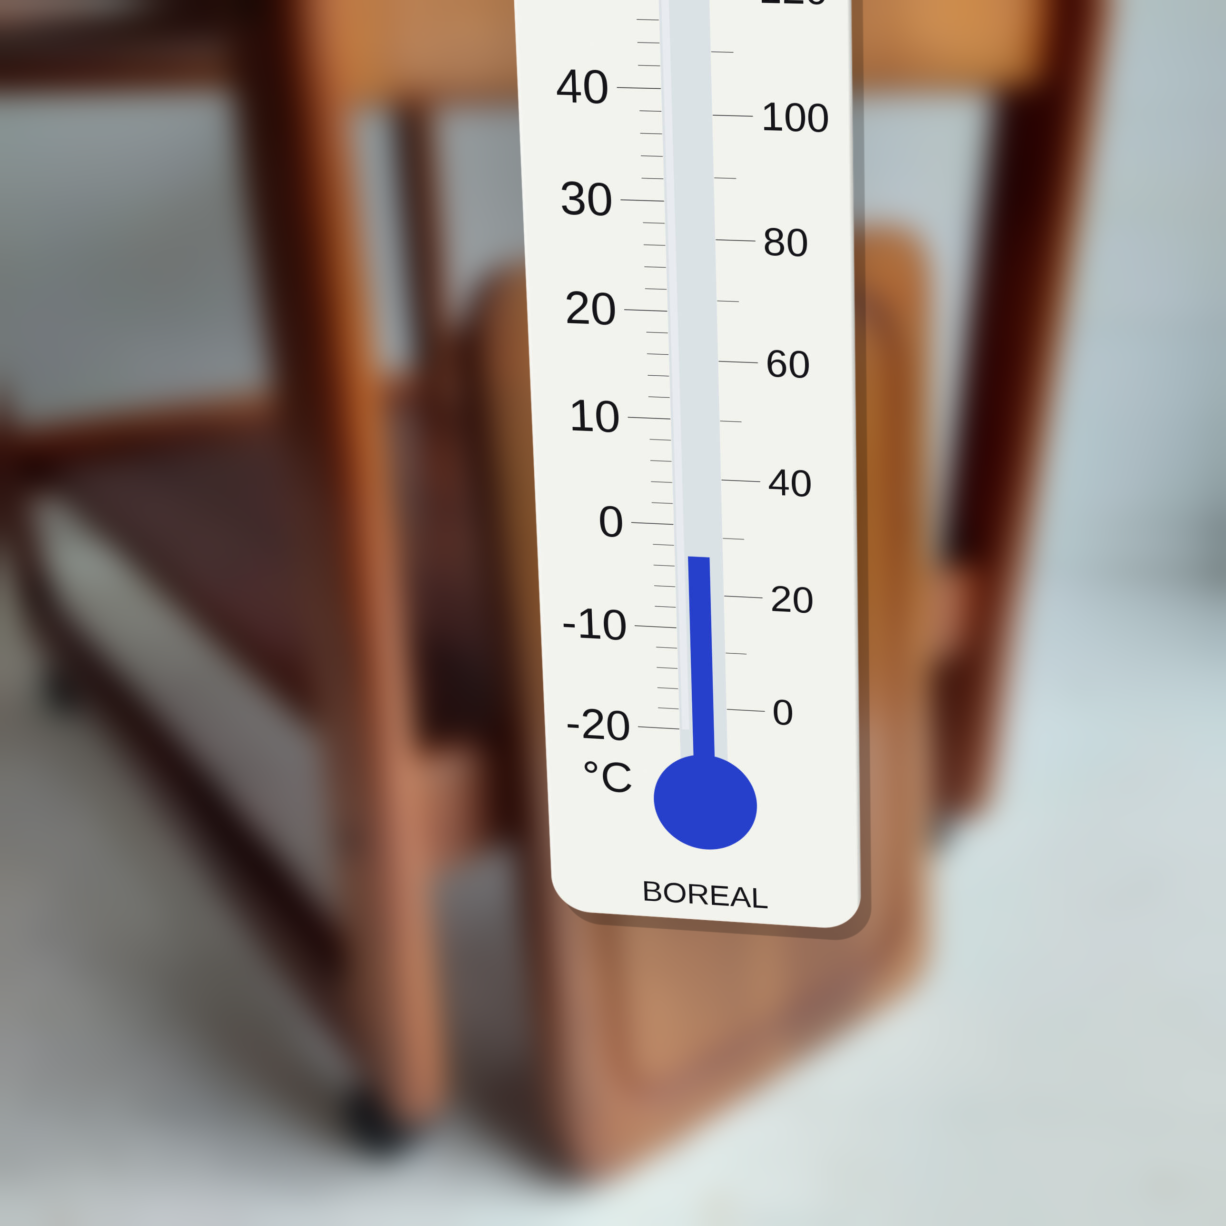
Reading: {"value": -3, "unit": "°C"}
